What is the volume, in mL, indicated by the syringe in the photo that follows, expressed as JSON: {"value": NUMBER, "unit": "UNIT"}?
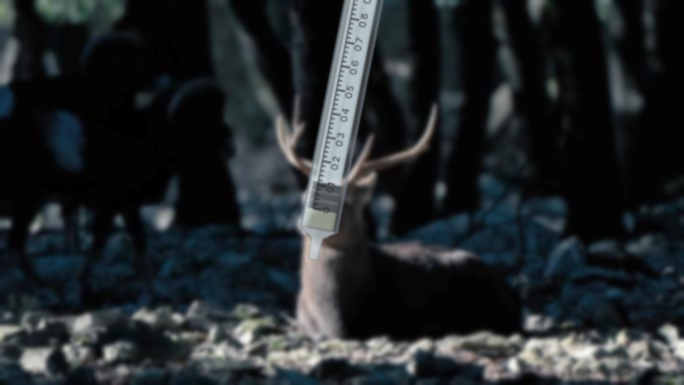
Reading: {"value": 0, "unit": "mL"}
